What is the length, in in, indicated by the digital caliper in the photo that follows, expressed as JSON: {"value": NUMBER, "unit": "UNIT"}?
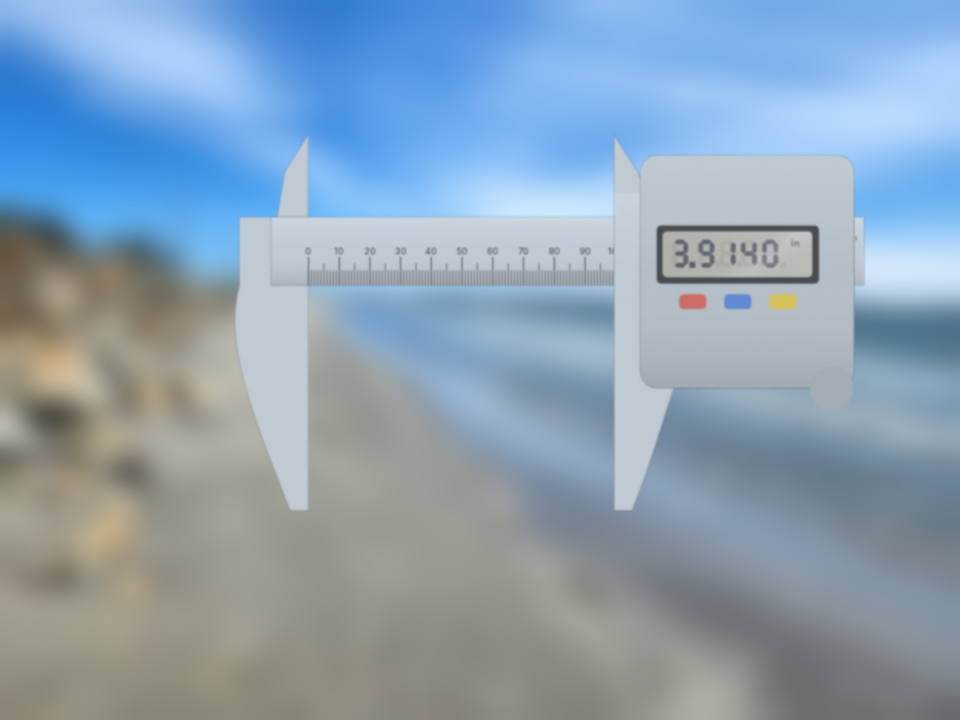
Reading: {"value": 3.9140, "unit": "in"}
